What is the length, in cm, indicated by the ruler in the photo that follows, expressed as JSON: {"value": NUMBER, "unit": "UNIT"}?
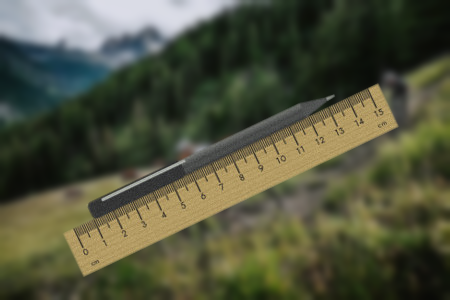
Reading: {"value": 12.5, "unit": "cm"}
